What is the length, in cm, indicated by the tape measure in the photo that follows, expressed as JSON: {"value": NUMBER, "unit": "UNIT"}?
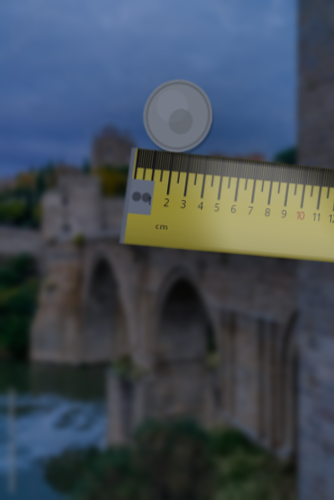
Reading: {"value": 4, "unit": "cm"}
